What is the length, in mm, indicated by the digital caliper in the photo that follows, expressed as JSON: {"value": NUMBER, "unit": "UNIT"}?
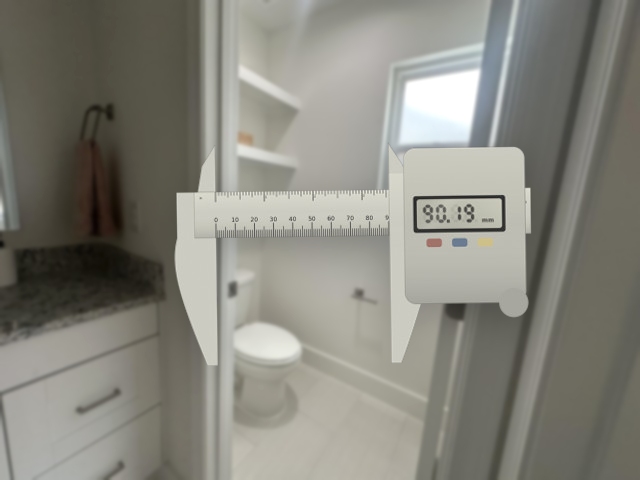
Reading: {"value": 90.19, "unit": "mm"}
